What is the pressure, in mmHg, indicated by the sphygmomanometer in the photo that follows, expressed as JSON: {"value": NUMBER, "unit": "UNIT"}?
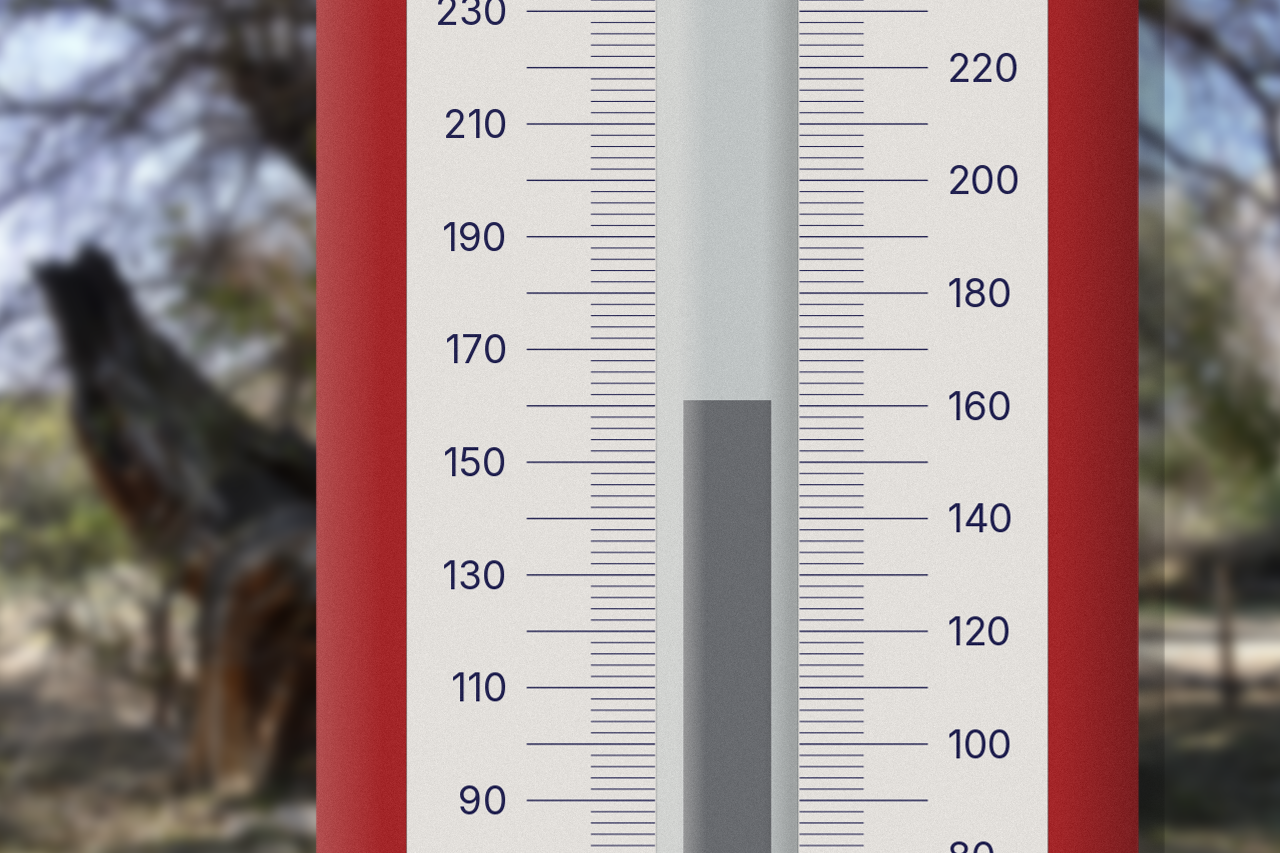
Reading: {"value": 161, "unit": "mmHg"}
